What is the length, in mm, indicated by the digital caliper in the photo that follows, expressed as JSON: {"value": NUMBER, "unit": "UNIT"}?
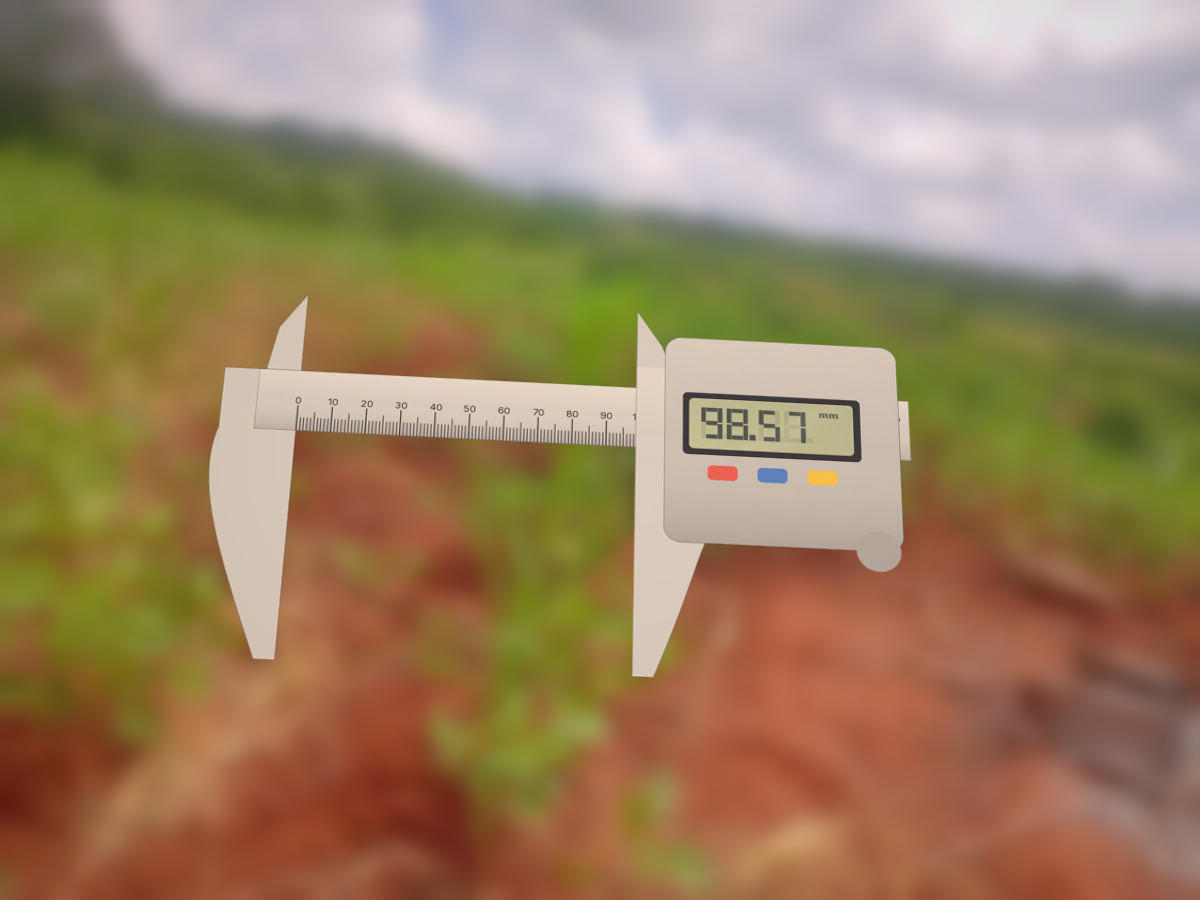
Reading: {"value": 98.57, "unit": "mm"}
